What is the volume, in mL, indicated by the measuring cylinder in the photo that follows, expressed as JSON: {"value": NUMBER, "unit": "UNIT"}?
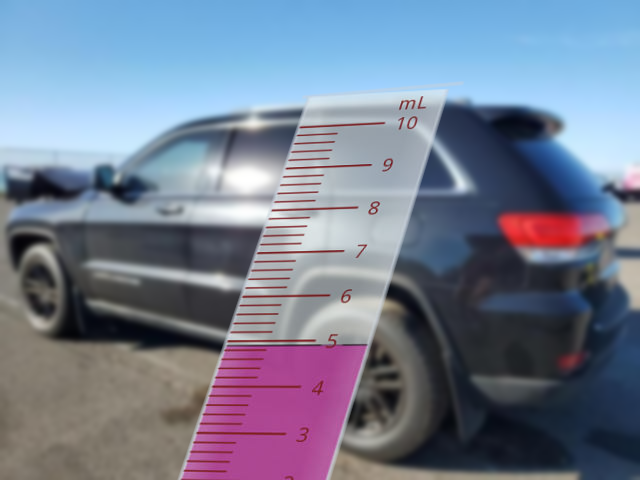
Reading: {"value": 4.9, "unit": "mL"}
